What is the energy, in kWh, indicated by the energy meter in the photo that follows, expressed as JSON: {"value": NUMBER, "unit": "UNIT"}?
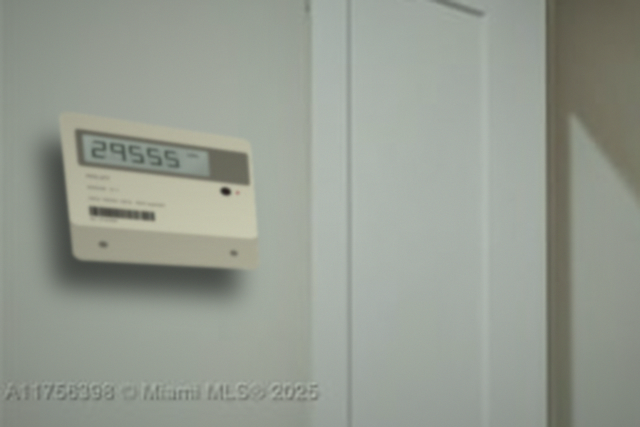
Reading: {"value": 29555, "unit": "kWh"}
